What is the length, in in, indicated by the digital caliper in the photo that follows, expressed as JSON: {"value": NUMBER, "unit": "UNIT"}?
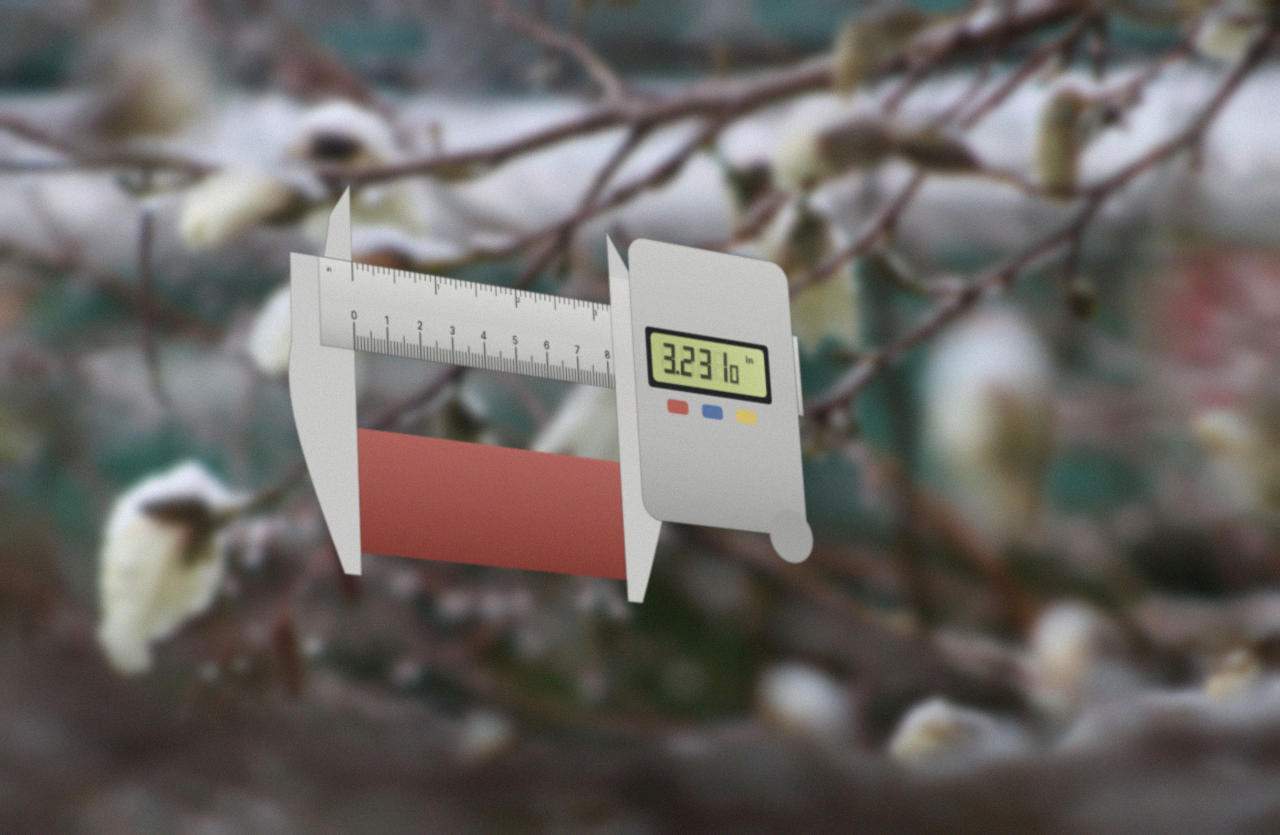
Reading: {"value": 3.2310, "unit": "in"}
